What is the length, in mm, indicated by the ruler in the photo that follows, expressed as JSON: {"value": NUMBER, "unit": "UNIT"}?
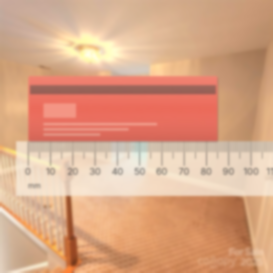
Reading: {"value": 85, "unit": "mm"}
